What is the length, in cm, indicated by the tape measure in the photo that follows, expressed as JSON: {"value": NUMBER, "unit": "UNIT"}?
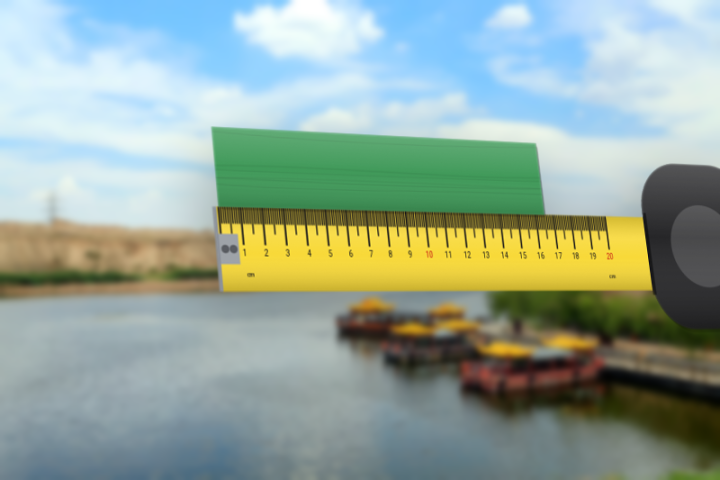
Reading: {"value": 16.5, "unit": "cm"}
